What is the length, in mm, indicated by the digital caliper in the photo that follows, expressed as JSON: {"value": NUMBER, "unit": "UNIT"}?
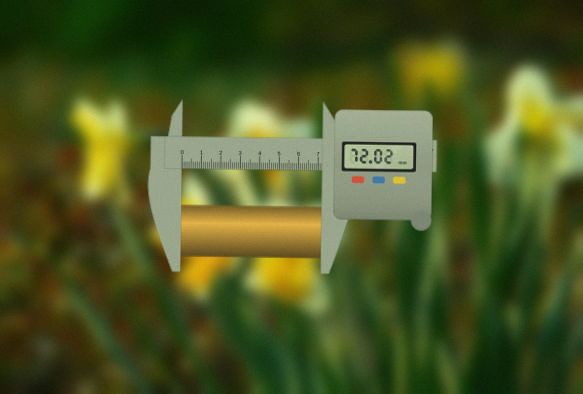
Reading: {"value": 72.02, "unit": "mm"}
